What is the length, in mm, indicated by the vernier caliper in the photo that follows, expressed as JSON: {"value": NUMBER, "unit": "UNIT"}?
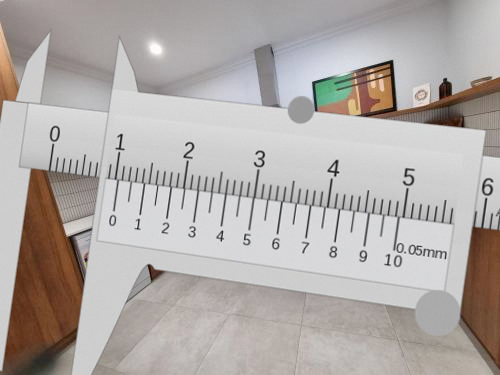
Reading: {"value": 10.4, "unit": "mm"}
